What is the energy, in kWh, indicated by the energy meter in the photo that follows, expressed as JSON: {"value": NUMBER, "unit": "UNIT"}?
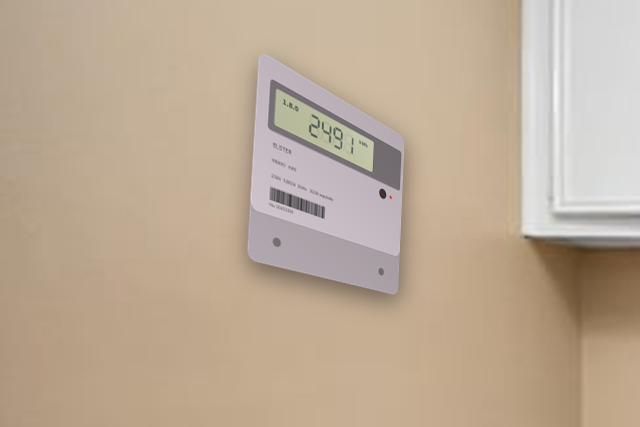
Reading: {"value": 2491, "unit": "kWh"}
